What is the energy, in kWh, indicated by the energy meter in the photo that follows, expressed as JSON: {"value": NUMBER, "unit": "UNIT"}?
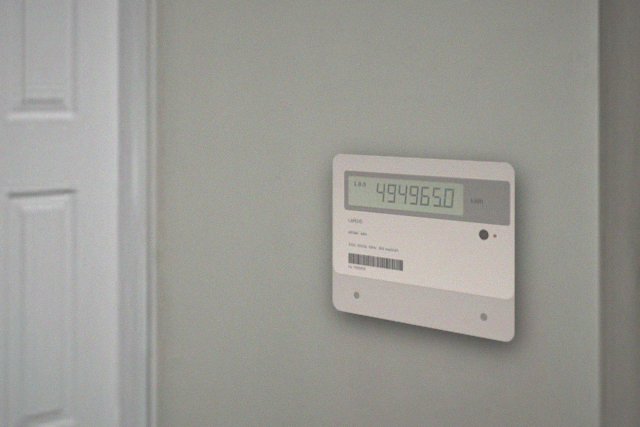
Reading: {"value": 494965.0, "unit": "kWh"}
